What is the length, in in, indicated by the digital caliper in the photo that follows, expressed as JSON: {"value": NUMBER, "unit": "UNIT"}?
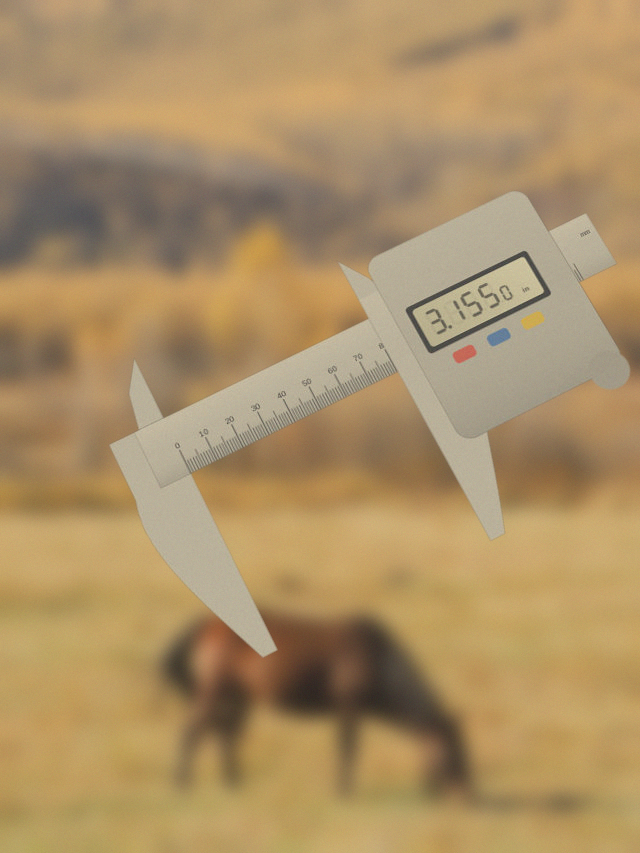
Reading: {"value": 3.1550, "unit": "in"}
